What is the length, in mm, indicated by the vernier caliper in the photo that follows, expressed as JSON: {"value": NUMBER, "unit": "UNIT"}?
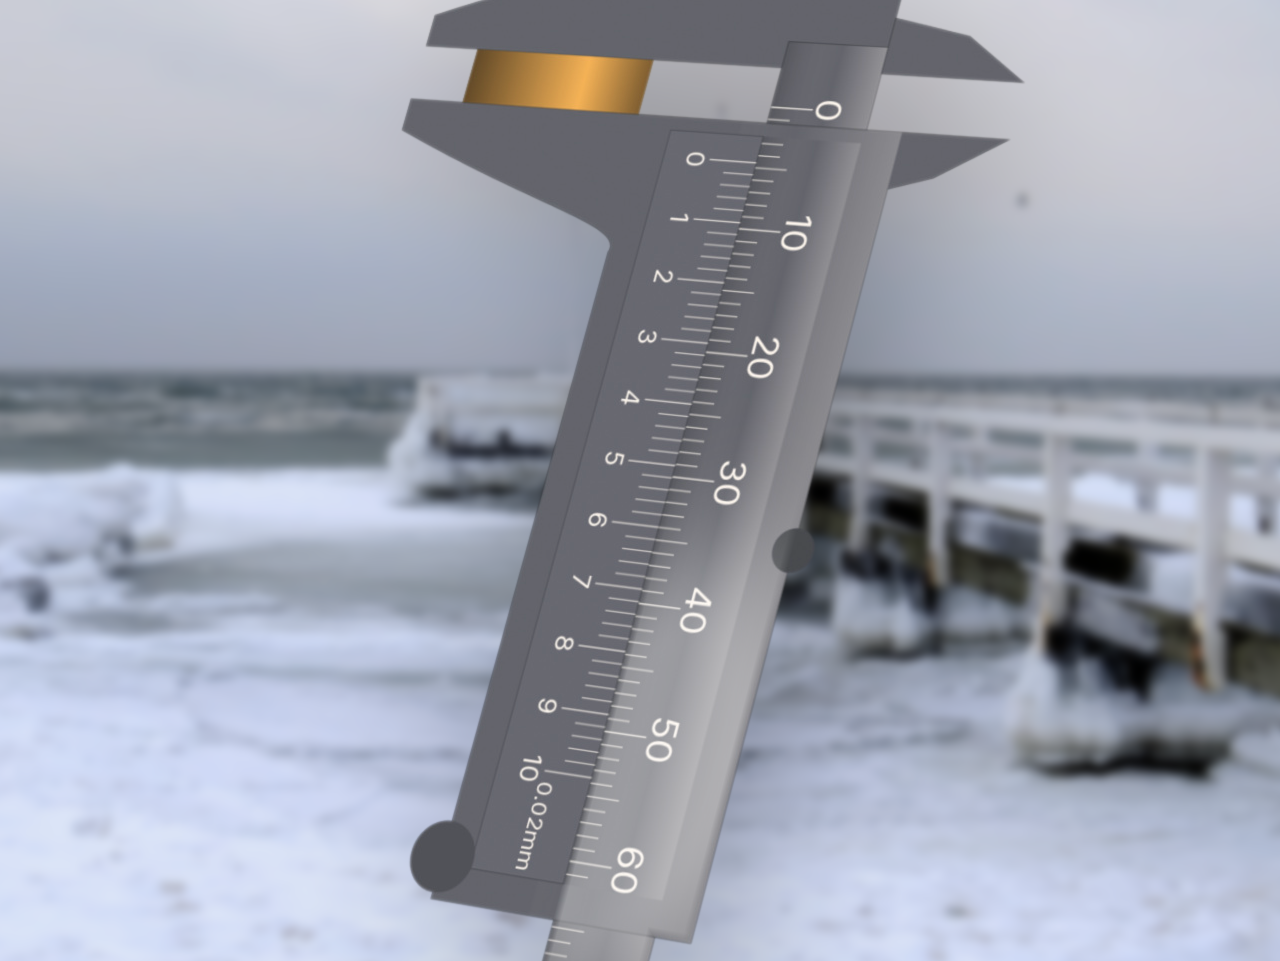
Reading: {"value": 4.6, "unit": "mm"}
